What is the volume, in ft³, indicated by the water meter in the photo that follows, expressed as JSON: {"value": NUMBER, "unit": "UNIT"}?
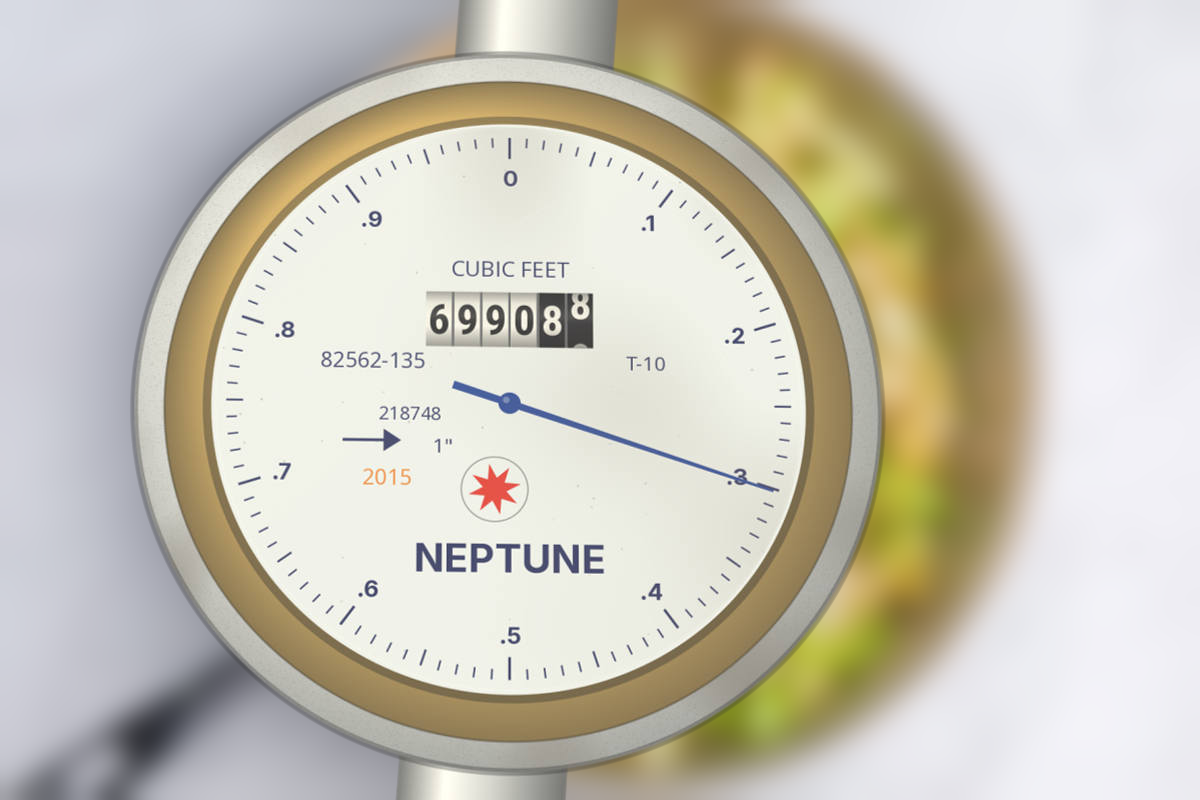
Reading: {"value": 699088.30, "unit": "ft³"}
